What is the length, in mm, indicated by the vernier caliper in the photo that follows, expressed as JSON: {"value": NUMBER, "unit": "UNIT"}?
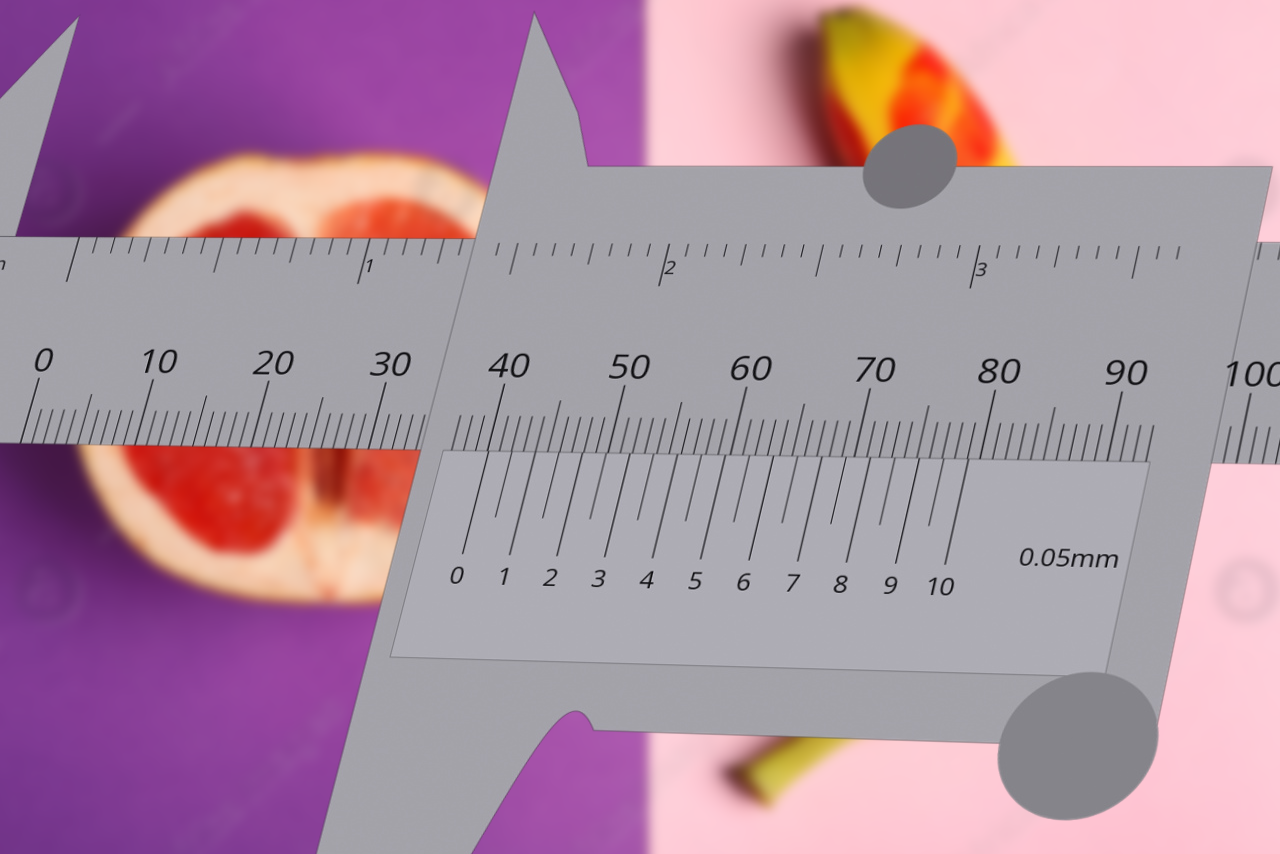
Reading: {"value": 40.1, "unit": "mm"}
